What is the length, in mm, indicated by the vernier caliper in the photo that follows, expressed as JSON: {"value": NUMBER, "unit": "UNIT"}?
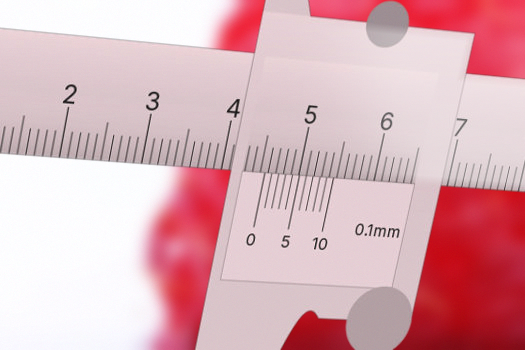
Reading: {"value": 45.6, "unit": "mm"}
